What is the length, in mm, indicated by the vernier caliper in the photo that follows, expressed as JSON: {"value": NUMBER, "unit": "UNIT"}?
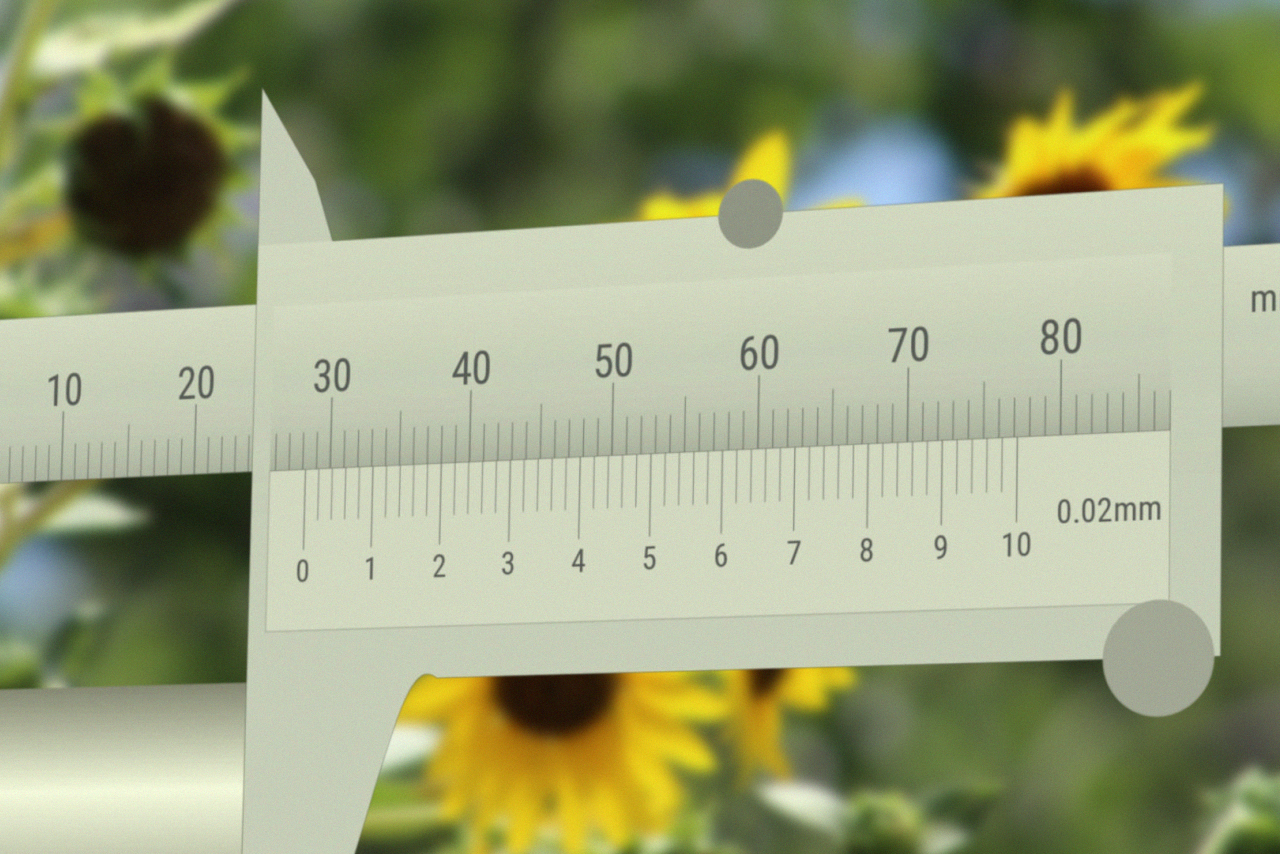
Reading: {"value": 28.2, "unit": "mm"}
